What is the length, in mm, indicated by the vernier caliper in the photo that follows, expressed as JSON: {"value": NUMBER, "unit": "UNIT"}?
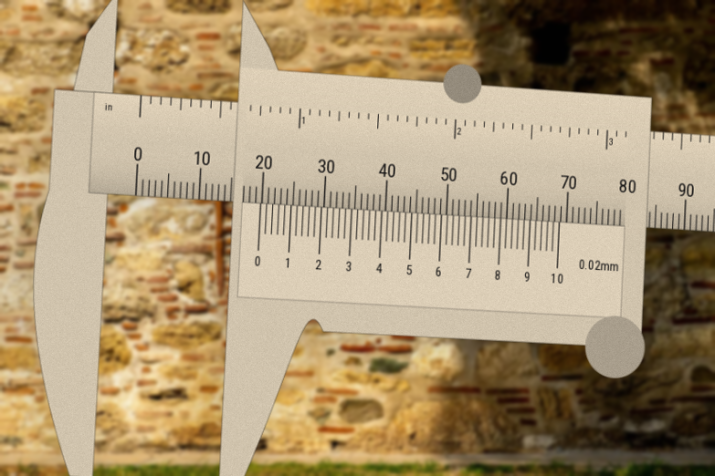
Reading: {"value": 19.8, "unit": "mm"}
